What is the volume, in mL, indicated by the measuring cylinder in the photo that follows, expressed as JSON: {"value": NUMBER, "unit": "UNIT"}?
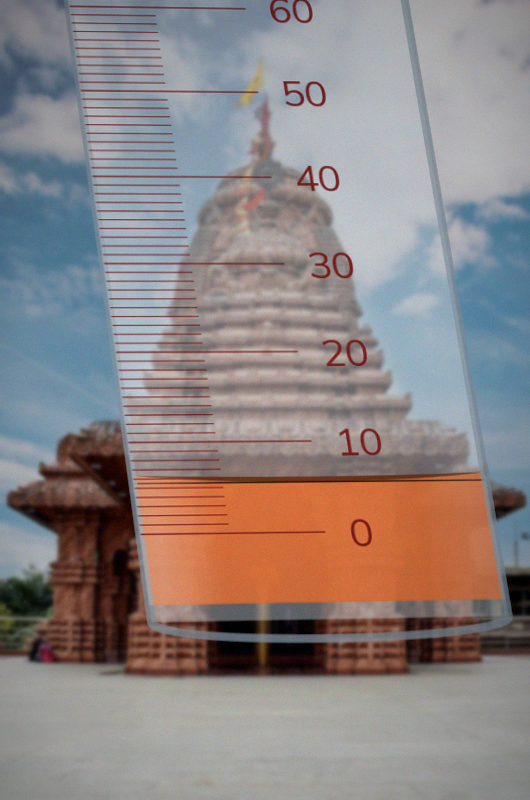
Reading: {"value": 5.5, "unit": "mL"}
